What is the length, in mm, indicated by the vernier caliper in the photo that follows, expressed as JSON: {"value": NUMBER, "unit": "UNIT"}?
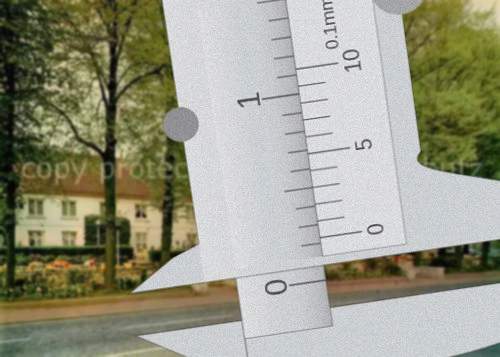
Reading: {"value": 2.3, "unit": "mm"}
